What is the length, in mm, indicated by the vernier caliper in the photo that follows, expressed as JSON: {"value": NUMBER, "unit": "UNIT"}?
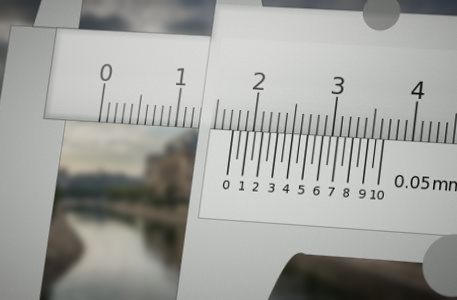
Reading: {"value": 17.4, "unit": "mm"}
